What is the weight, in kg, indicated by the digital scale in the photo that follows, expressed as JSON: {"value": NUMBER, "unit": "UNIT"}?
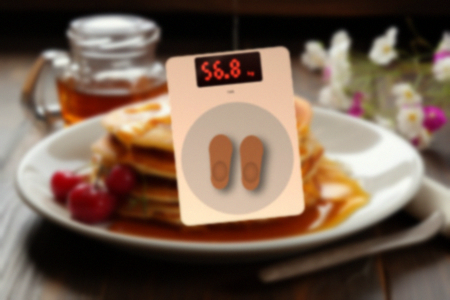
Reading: {"value": 56.8, "unit": "kg"}
